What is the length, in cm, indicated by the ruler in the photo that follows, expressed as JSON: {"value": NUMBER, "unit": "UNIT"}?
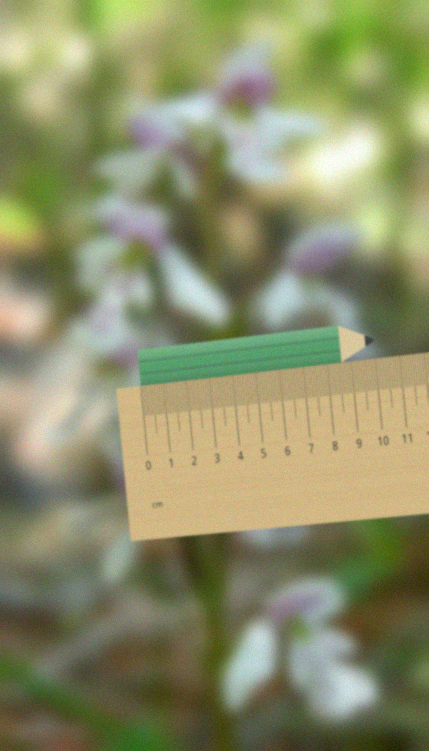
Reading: {"value": 10, "unit": "cm"}
